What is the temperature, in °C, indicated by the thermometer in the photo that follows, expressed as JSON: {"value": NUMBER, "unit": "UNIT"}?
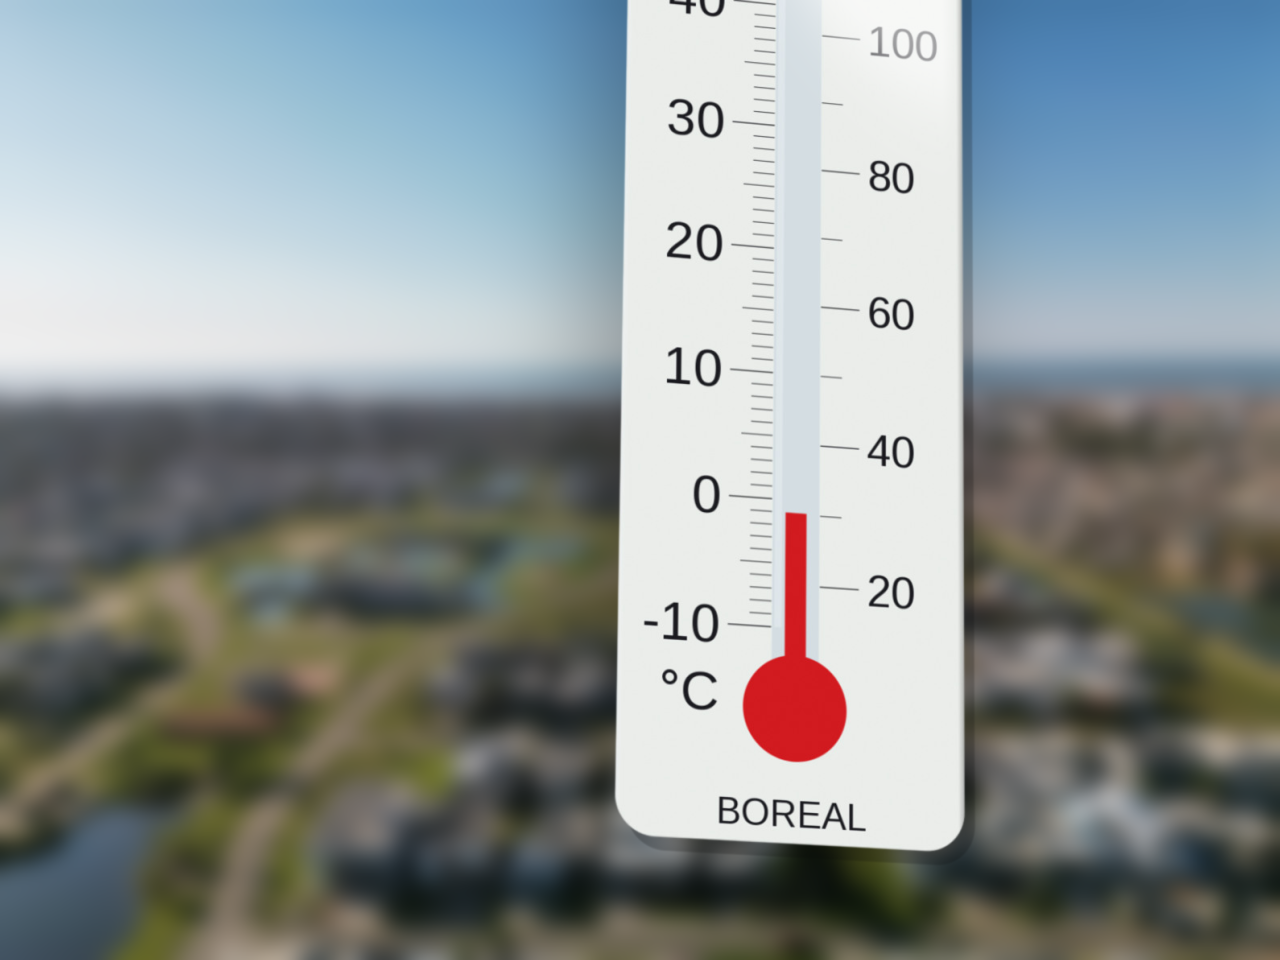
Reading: {"value": -1, "unit": "°C"}
